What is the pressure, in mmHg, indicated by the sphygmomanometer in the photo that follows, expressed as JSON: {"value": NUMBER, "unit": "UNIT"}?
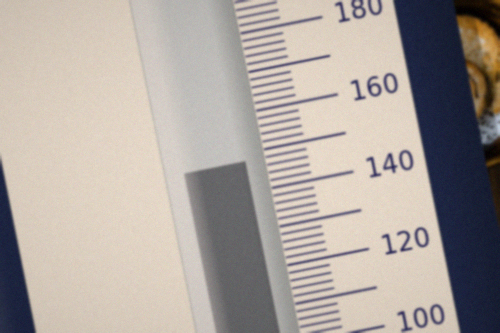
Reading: {"value": 148, "unit": "mmHg"}
